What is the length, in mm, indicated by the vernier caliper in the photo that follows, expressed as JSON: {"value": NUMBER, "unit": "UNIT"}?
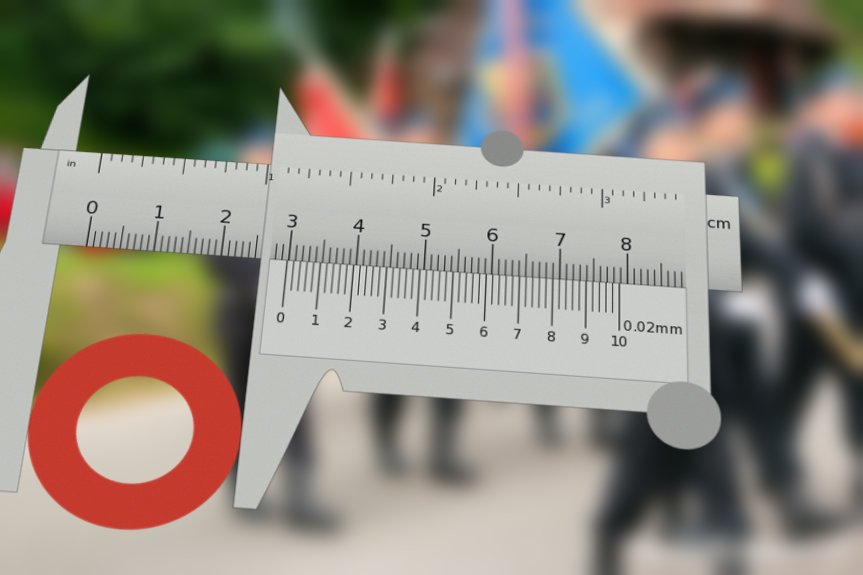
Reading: {"value": 29.8, "unit": "mm"}
